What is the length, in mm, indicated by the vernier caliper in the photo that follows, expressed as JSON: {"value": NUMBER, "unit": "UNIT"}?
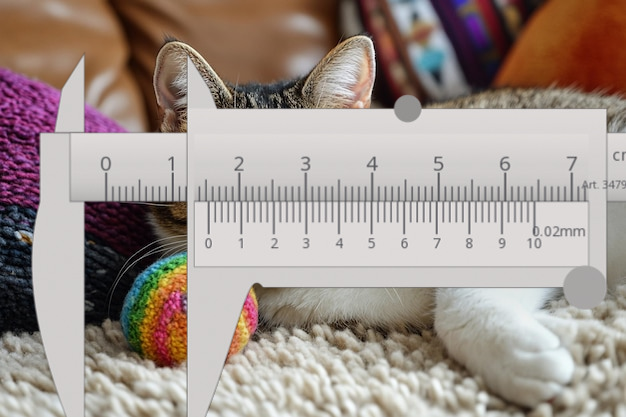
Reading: {"value": 15.4, "unit": "mm"}
